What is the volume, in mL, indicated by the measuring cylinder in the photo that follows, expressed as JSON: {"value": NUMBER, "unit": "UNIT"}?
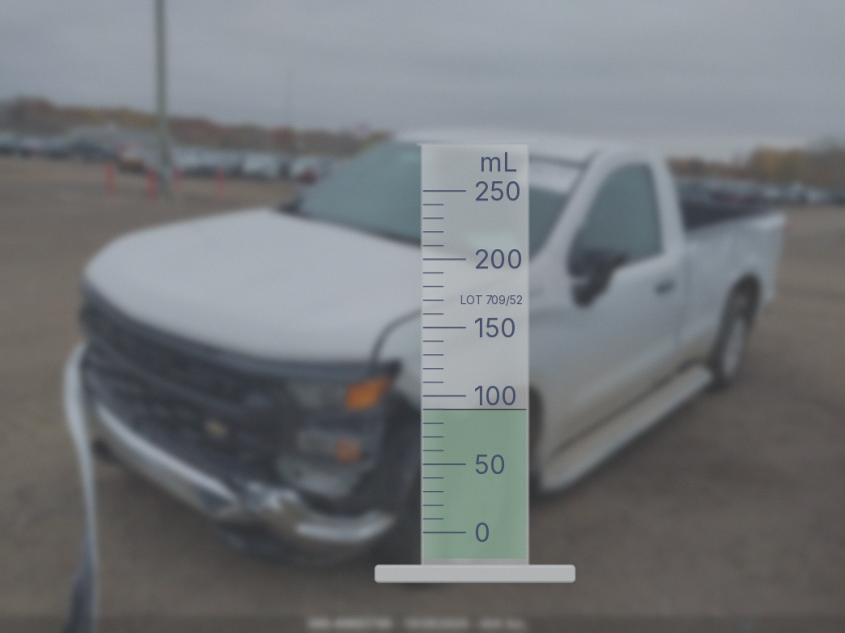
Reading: {"value": 90, "unit": "mL"}
